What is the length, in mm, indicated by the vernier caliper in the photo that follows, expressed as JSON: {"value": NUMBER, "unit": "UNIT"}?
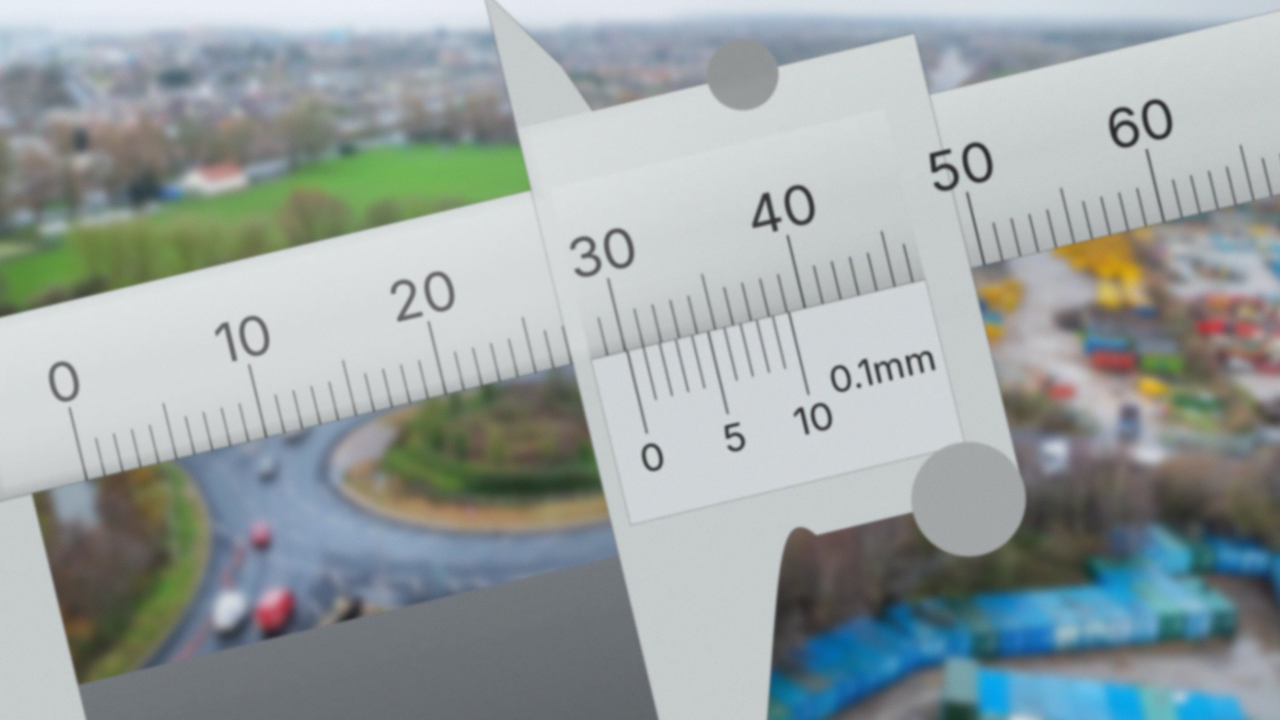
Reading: {"value": 30.1, "unit": "mm"}
